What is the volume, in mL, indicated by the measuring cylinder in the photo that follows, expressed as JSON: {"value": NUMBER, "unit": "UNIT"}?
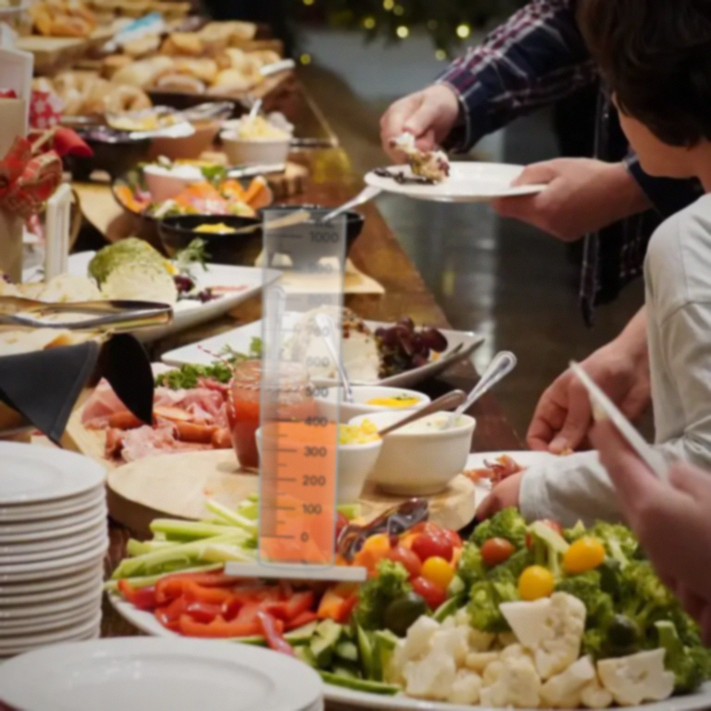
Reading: {"value": 400, "unit": "mL"}
